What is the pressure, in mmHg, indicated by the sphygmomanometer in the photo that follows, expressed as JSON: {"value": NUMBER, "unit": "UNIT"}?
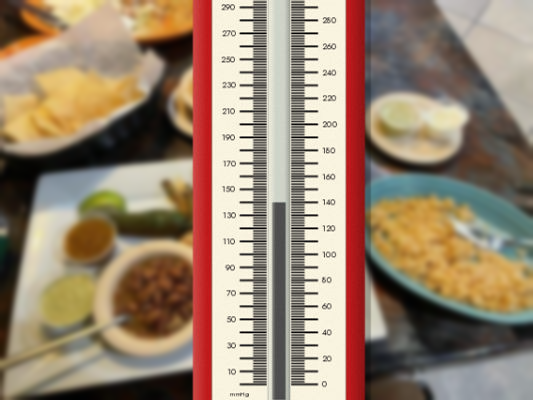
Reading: {"value": 140, "unit": "mmHg"}
